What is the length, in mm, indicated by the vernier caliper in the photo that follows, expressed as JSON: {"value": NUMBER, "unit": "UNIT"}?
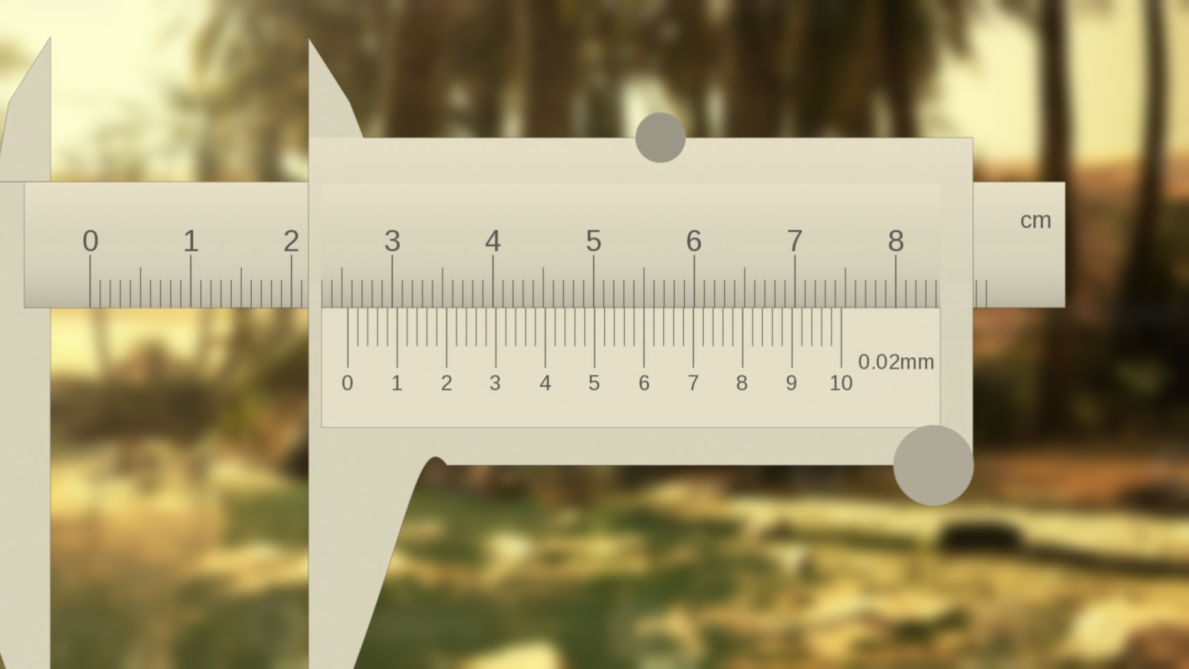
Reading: {"value": 25.6, "unit": "mm"}
